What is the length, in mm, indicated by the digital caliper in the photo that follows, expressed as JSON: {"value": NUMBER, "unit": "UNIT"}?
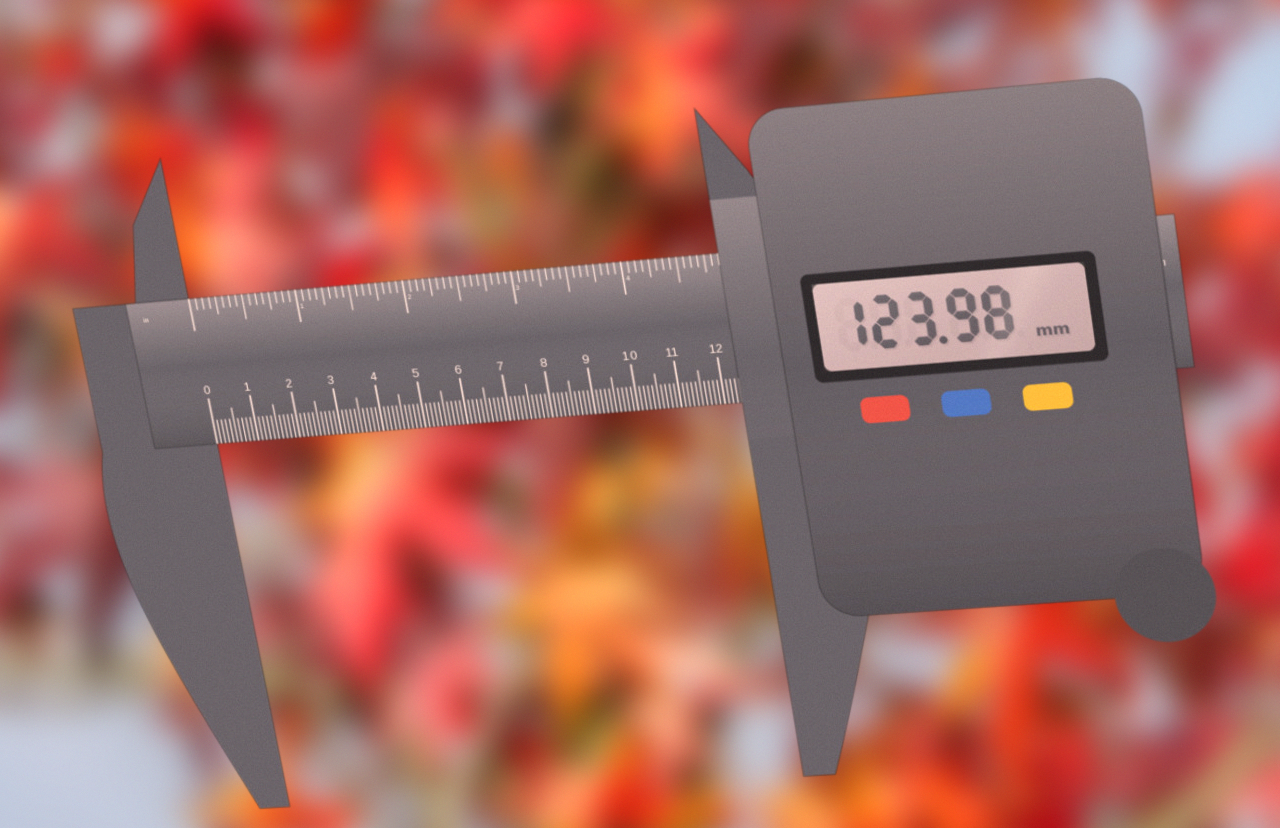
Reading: {"value": 123.98, "unit": "mm"}
